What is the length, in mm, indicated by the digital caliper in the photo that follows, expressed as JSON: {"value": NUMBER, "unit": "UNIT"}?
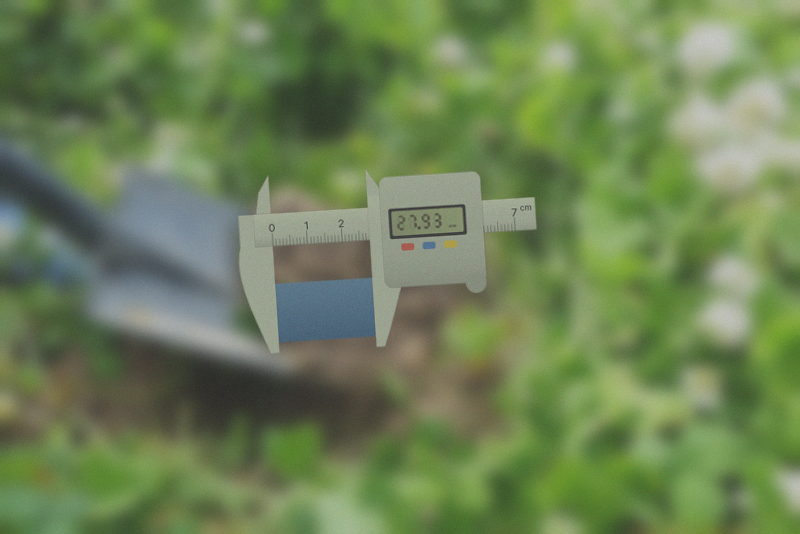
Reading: {"value": 27.93, "unit": "mm"}
